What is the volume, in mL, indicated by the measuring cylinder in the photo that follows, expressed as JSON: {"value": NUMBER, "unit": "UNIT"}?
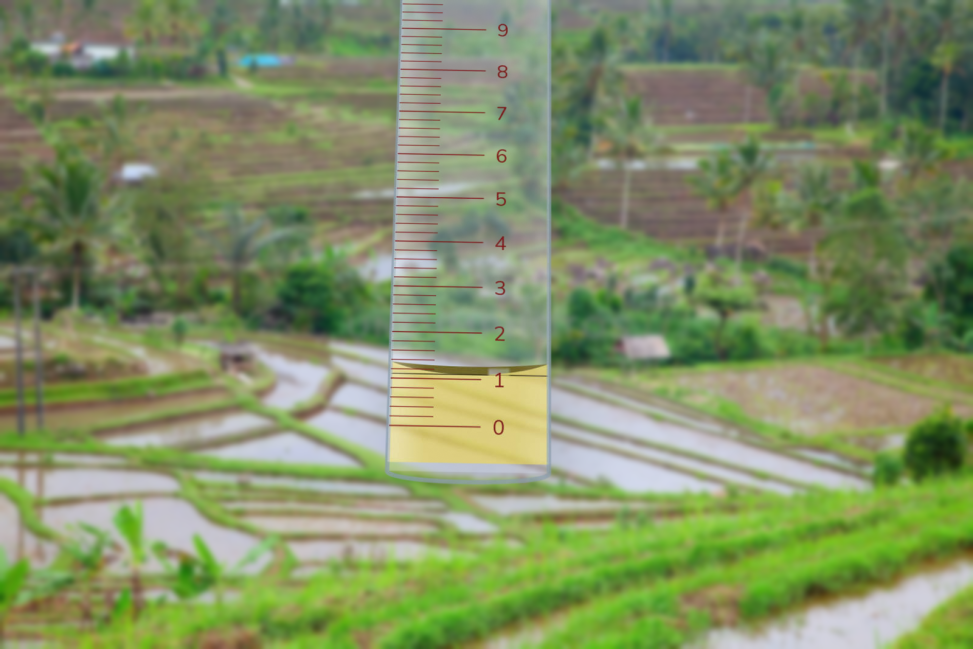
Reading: {"value": 1.1, "unit": "mL"}
